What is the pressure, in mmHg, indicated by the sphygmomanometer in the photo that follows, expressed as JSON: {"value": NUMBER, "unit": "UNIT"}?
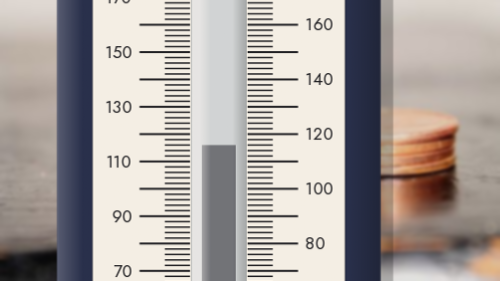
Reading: {"value": 116, "unit": "mmHg"}
